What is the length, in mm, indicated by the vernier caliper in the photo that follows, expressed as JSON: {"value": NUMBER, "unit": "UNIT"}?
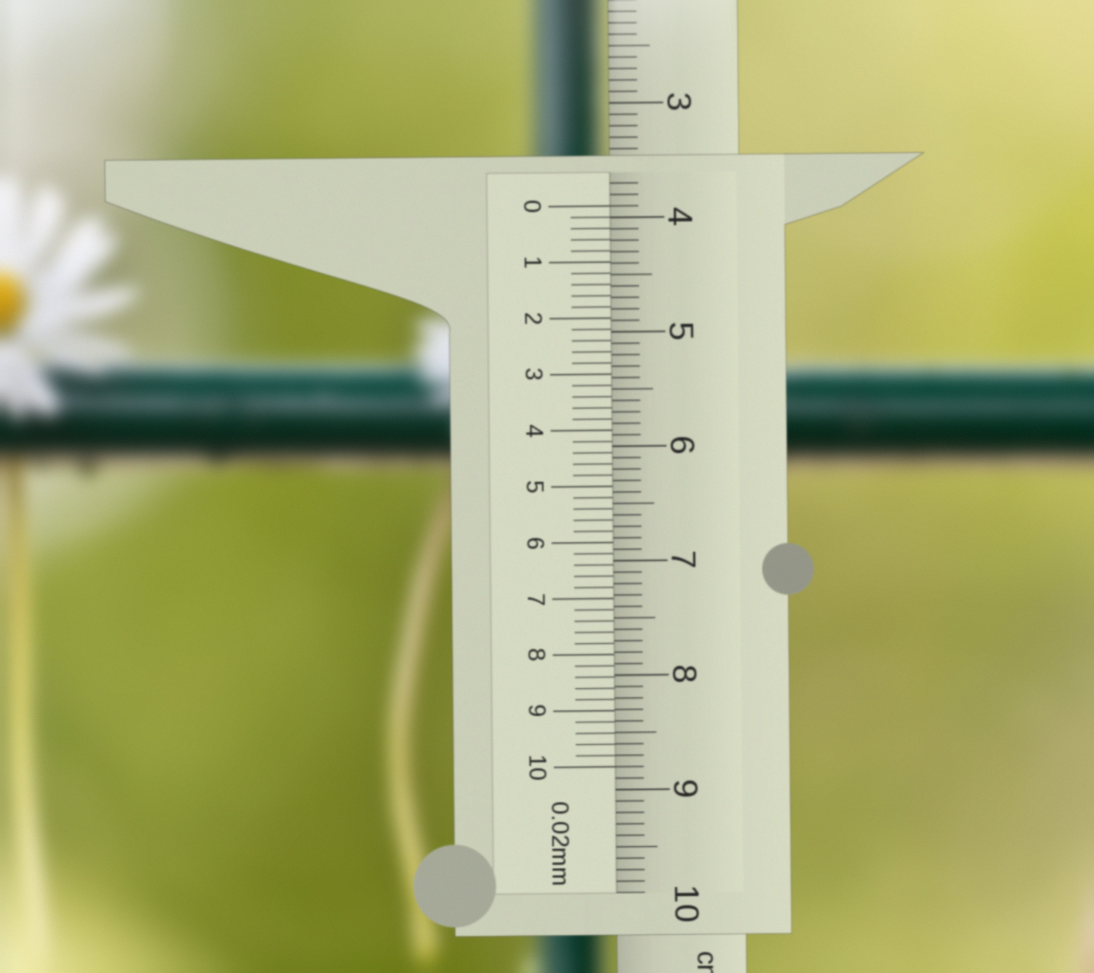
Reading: {"value": 39.0, "unit": "mm"}
